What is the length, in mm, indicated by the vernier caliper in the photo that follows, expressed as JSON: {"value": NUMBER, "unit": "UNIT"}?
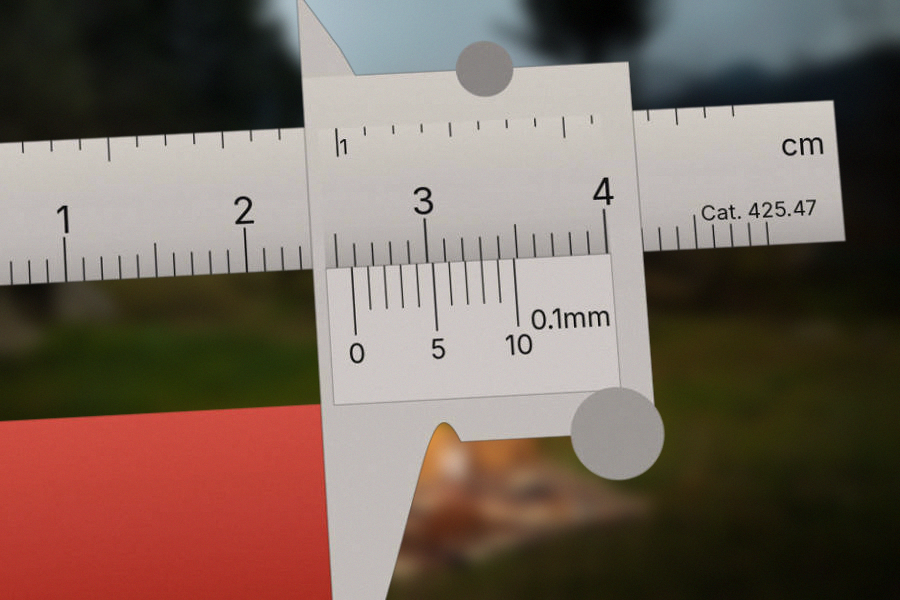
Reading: {"value": 25.8, "unit": "mm"}
